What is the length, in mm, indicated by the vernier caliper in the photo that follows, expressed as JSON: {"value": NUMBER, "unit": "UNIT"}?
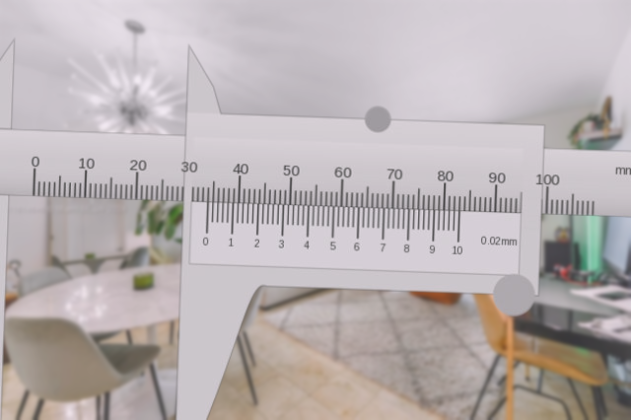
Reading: {"value": 34.0, "unit": "mm"}
